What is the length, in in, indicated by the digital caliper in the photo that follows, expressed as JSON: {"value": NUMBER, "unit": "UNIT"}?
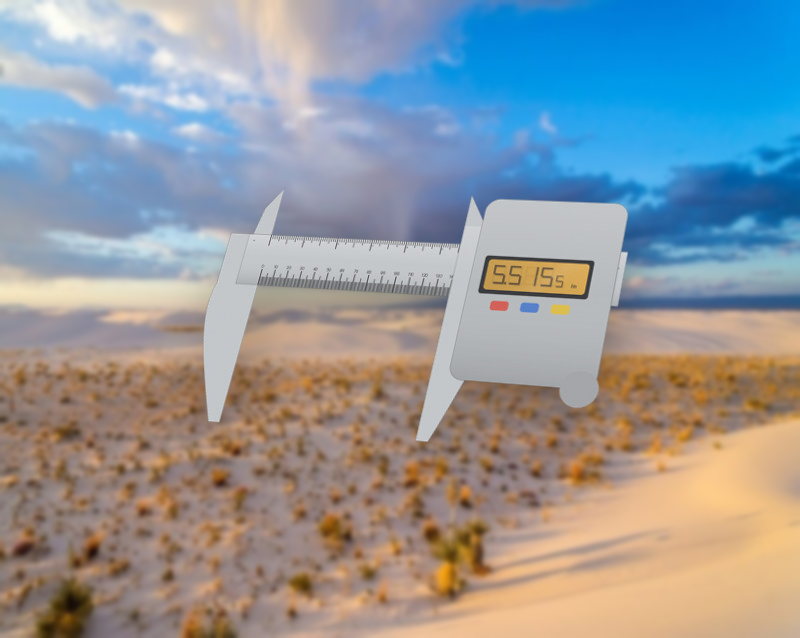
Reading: {"value": 5.5155, "unit": "in"}
